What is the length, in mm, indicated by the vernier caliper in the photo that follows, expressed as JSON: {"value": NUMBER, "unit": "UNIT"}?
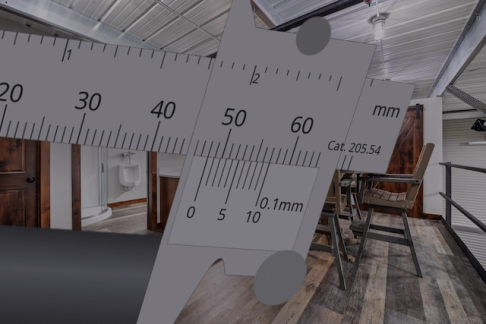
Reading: {"value": 48.0, "unit": "mm"}
